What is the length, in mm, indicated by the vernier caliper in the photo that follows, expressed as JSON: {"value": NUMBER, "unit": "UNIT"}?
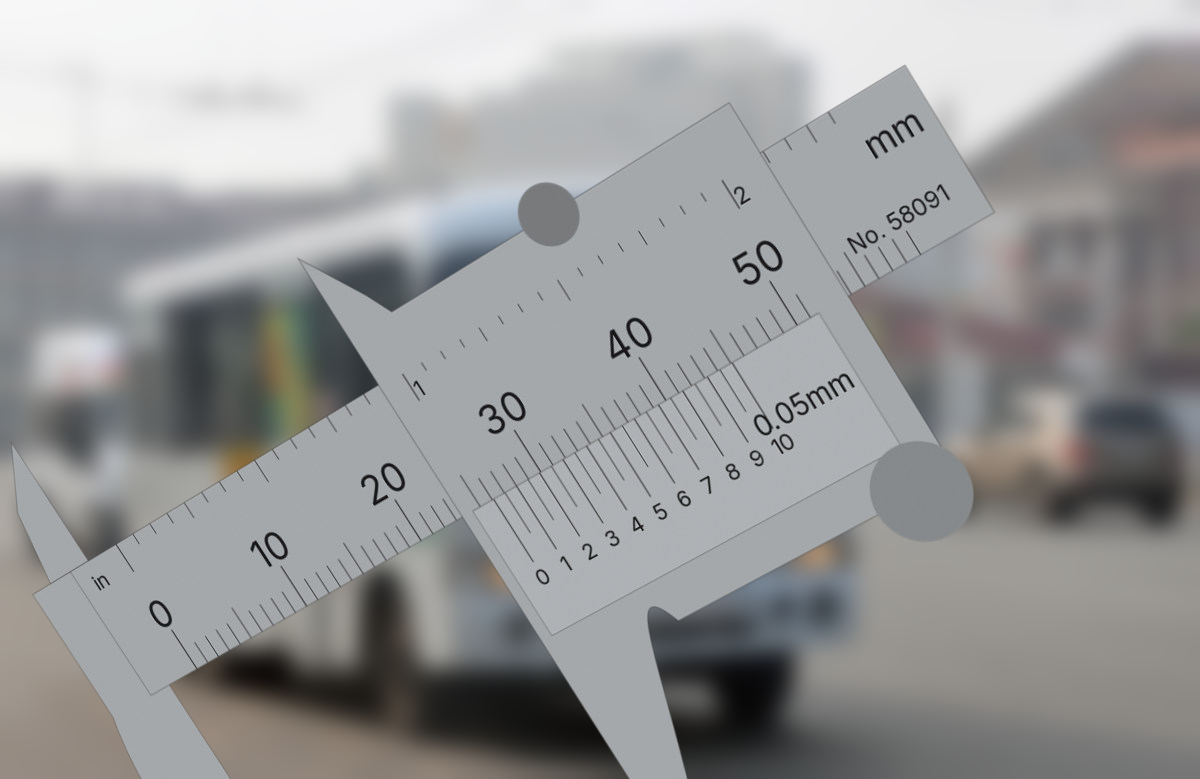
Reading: {"value": 26.1, "unit": "mm"}
